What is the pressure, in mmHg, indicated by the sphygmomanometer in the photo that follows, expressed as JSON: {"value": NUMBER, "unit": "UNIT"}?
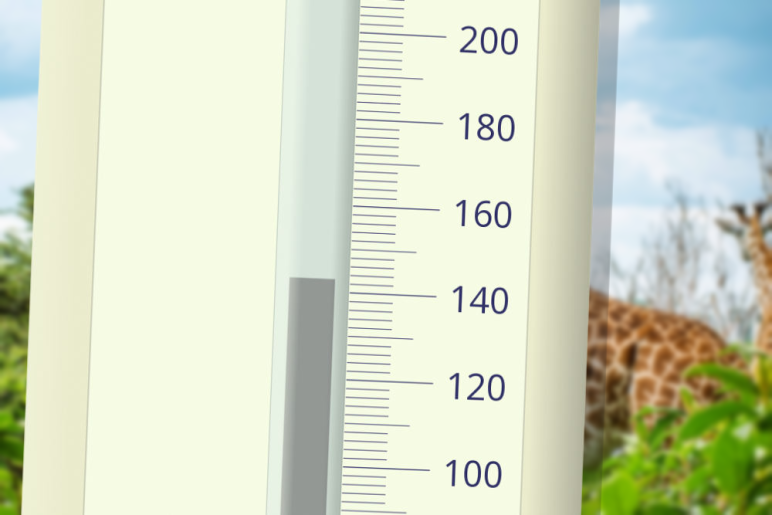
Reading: {"value": 143, "unit": "mmHg"}
